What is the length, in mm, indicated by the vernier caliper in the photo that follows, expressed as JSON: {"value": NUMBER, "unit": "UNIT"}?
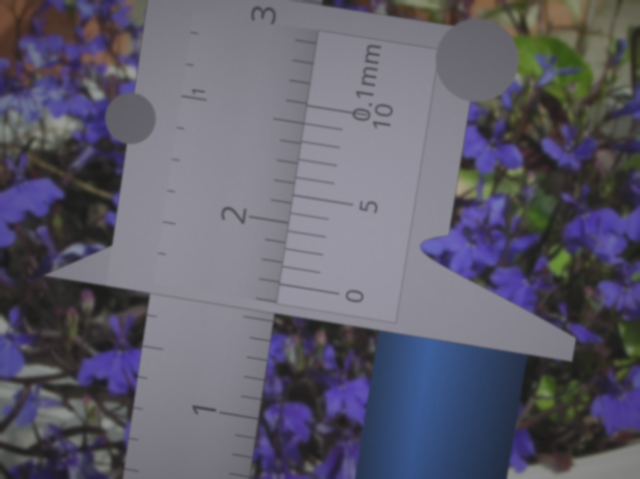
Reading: {"value": 16.9, "unit": "mm"}
